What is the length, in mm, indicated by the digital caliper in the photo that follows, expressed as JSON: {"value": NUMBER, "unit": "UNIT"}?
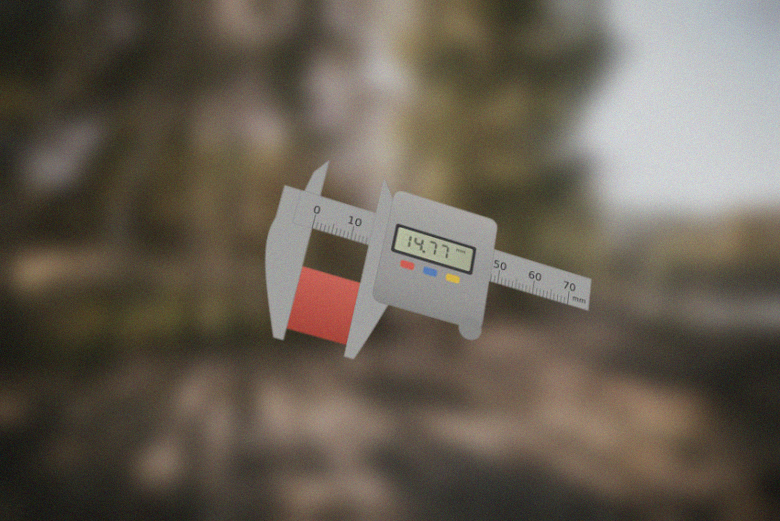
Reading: {"value": 14.77, "unit": "mm"}
